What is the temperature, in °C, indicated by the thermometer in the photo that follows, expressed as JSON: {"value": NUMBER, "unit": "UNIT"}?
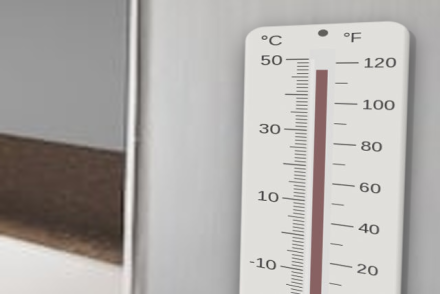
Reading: {"value": 47, "unit": "°C"}
